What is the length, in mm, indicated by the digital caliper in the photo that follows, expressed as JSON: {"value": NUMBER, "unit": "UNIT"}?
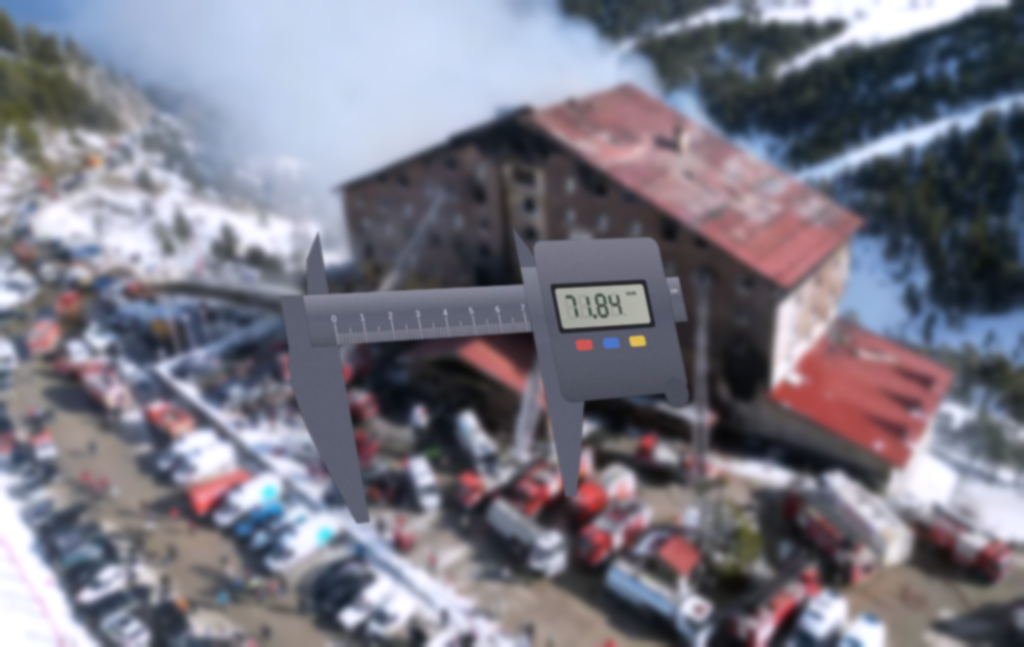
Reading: {"value": 71.84, "unit": "mm"}
